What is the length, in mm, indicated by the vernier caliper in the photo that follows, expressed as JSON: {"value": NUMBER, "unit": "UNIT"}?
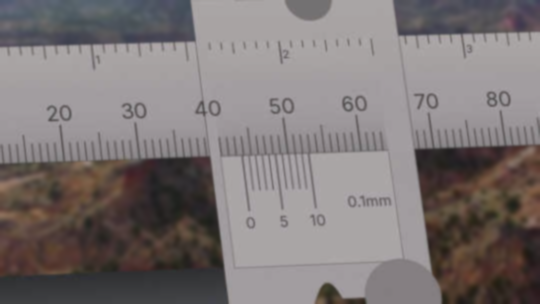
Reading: {"value": 43.8, "unit": "mm"}
